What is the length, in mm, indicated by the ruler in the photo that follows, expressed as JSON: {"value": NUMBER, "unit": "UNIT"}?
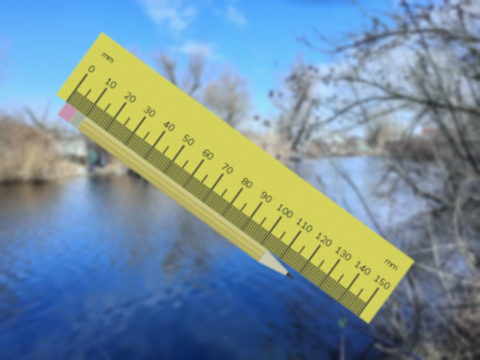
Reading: {"value": 120, "unit": "mm"}
